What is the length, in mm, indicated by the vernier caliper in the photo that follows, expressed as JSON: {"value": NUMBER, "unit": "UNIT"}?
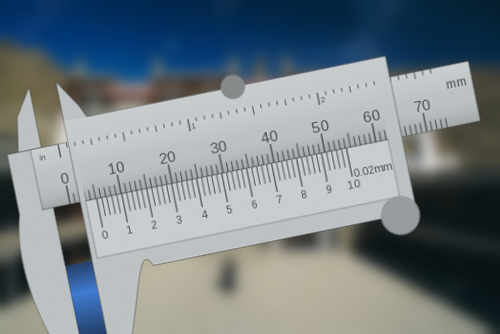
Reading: {"value": 5.2, "unit": "mm"}
